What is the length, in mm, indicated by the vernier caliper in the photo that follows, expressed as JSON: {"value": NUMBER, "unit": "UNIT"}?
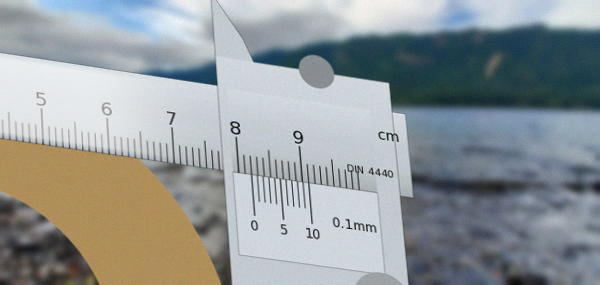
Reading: {"value": 82.0, "unit": "mm"}
